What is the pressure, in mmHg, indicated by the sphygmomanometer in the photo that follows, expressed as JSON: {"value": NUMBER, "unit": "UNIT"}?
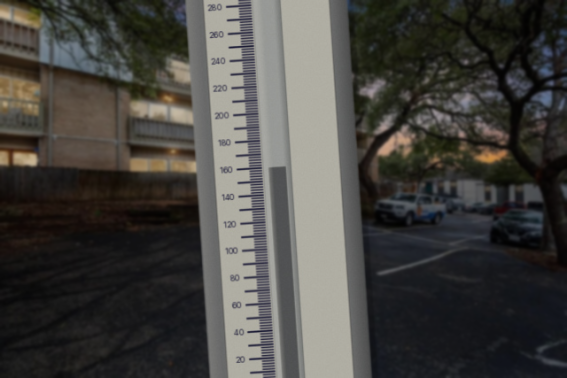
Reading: {"value": 160, "unit": "mmHg"}
